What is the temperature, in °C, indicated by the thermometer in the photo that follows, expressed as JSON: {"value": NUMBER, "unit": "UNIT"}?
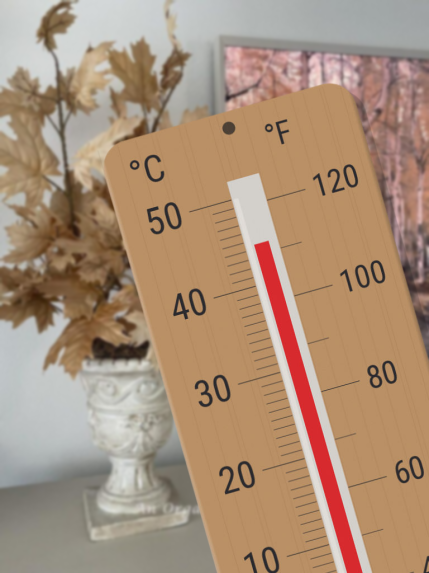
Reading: {"value": 44.5, "unit": "°C"}
